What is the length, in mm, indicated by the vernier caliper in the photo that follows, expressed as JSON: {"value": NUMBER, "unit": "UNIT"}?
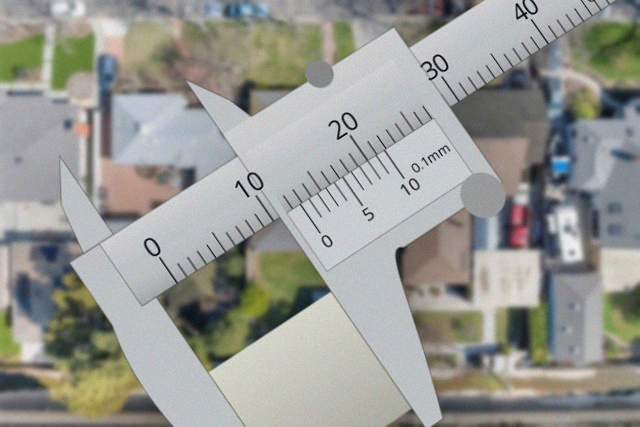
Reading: {"value": 12.8, "unit": "mm"}
